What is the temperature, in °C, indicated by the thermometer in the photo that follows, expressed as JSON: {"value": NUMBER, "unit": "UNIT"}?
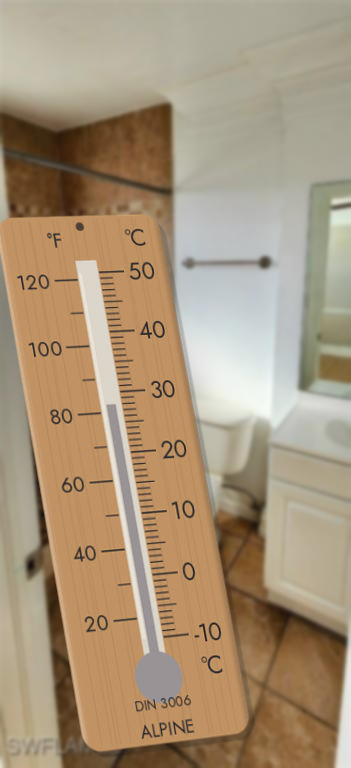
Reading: {"value": 28, "unit": "°C"}
